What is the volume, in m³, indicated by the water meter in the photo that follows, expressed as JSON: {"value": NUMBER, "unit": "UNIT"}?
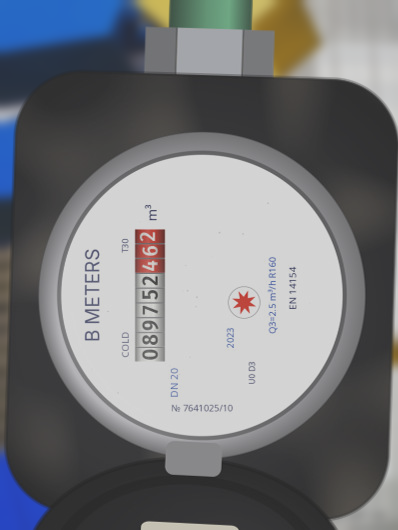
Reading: {"value": 89752.462, "unit": "m³"}
